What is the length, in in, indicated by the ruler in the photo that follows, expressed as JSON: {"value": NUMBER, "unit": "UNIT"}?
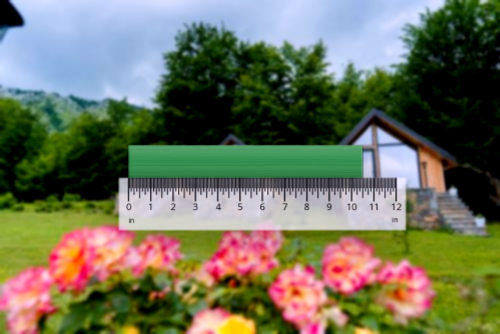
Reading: {"value": 10.5, "unit": "in"}
